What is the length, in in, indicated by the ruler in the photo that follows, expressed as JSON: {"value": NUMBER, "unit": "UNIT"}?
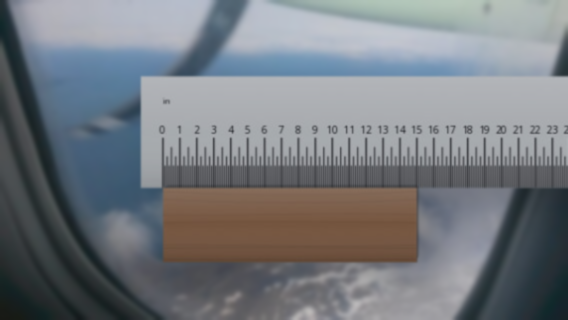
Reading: {"value": 15, "unit": "in"}
